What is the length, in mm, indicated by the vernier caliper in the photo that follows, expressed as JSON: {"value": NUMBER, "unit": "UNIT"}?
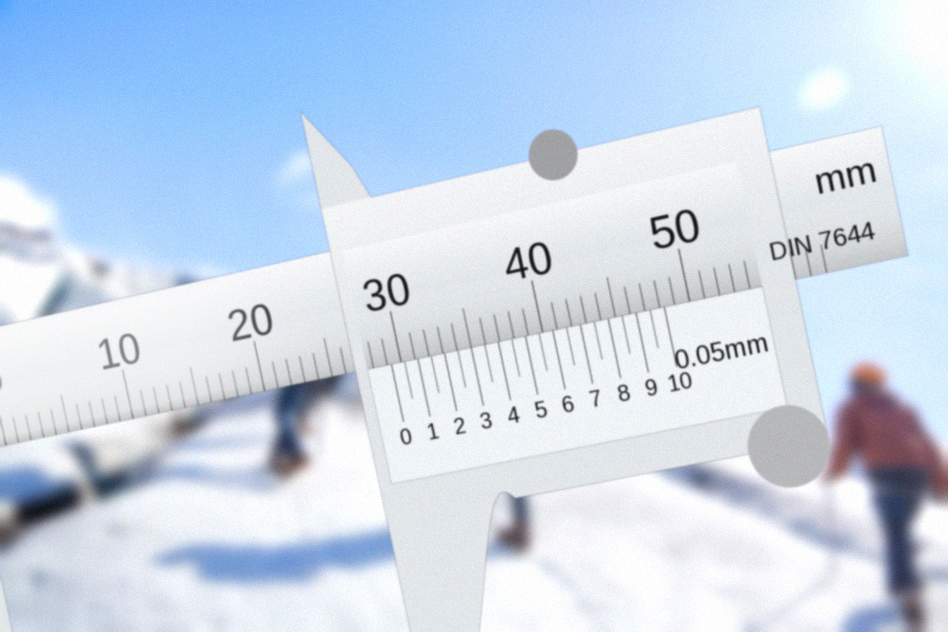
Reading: {"value": 29.3, "unit": "mm"}
